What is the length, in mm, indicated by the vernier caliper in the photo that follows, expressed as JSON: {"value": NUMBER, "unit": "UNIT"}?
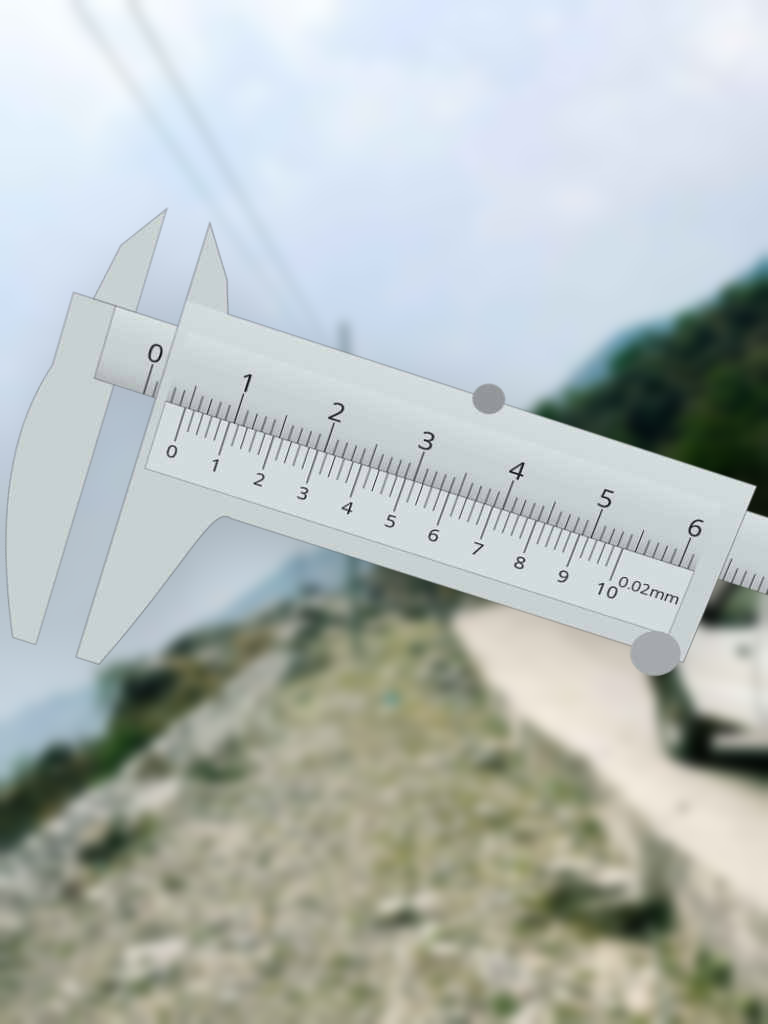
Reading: {"value": 4.6, "unit": "mm"}
